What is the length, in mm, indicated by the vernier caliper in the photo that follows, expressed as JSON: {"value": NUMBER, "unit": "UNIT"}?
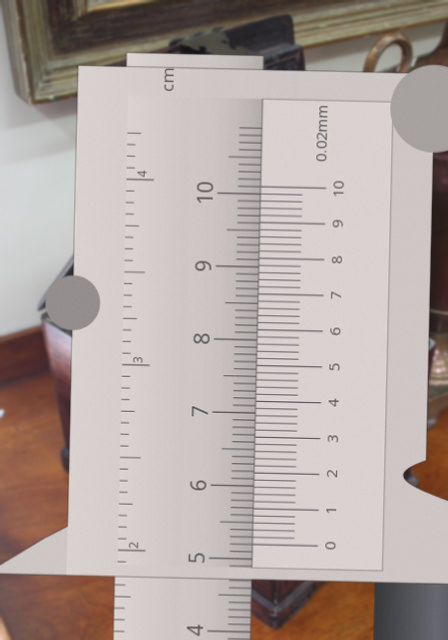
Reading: {"value": 52.0, "unit": "mm"}
